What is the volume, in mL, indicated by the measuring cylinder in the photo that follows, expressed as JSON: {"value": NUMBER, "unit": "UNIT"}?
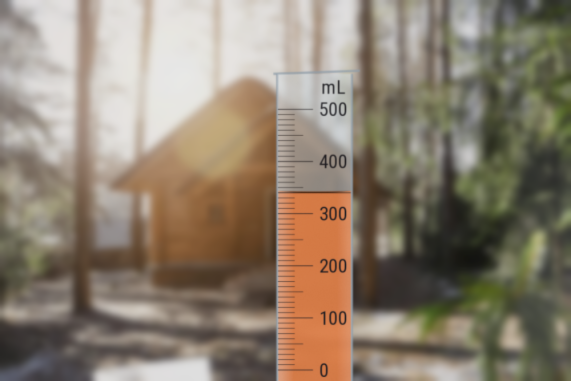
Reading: {"value": 340, "unit": "mL"}
